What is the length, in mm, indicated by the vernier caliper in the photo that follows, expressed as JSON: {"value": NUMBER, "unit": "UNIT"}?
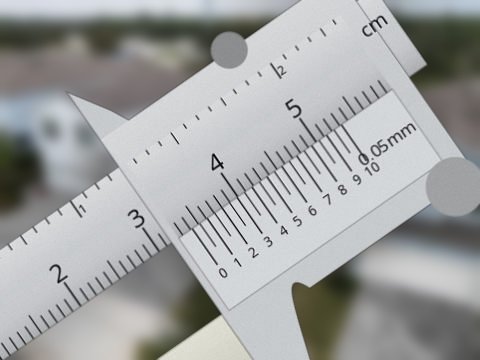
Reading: {"value": 34.2, "unit": "mm"}
